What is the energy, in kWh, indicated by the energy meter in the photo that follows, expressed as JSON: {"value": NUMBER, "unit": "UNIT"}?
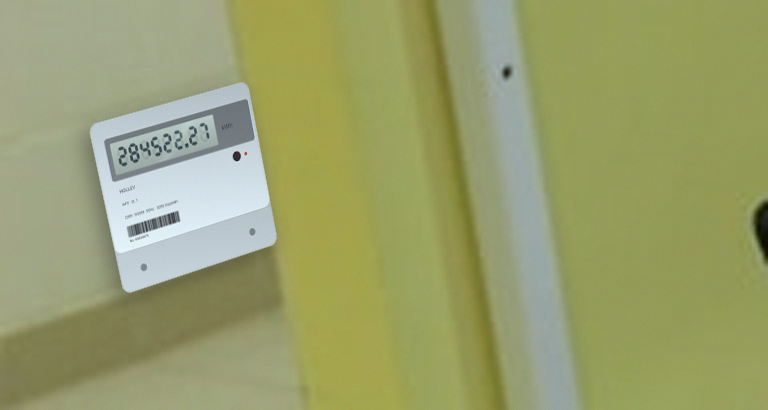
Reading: {"value": 284522.27, "unit": "kWh"}
